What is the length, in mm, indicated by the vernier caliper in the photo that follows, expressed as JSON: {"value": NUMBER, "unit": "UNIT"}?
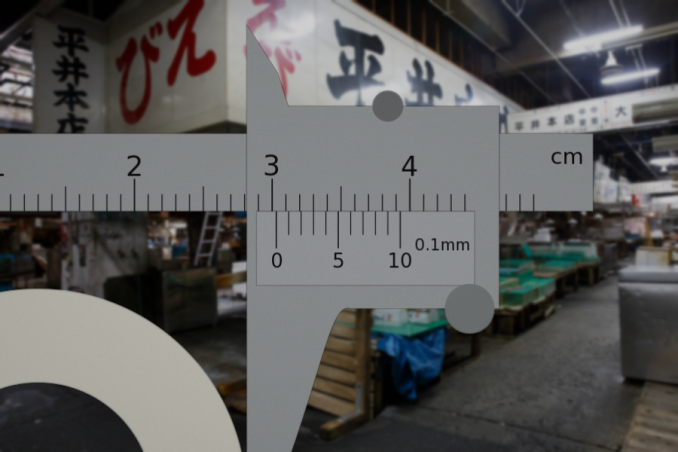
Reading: {"value": 30.3, "unit": "mm"}
